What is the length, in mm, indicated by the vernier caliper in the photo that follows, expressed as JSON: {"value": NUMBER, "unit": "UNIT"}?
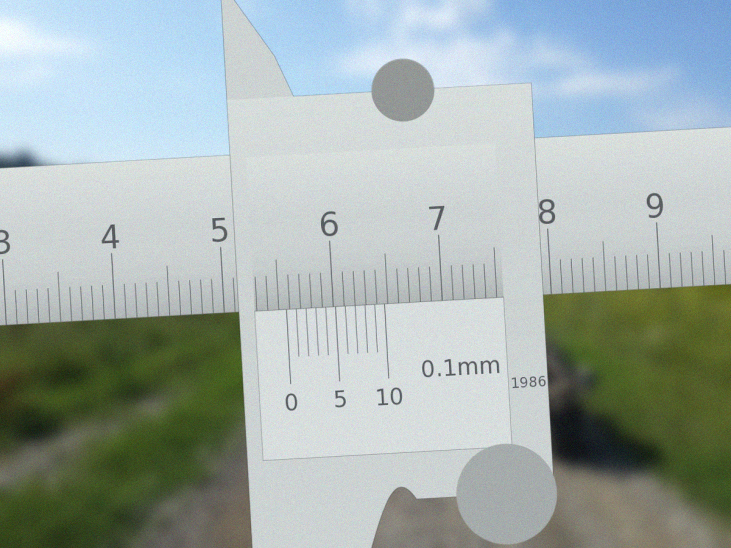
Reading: {"value": 55.7, "unit": "mm"}
